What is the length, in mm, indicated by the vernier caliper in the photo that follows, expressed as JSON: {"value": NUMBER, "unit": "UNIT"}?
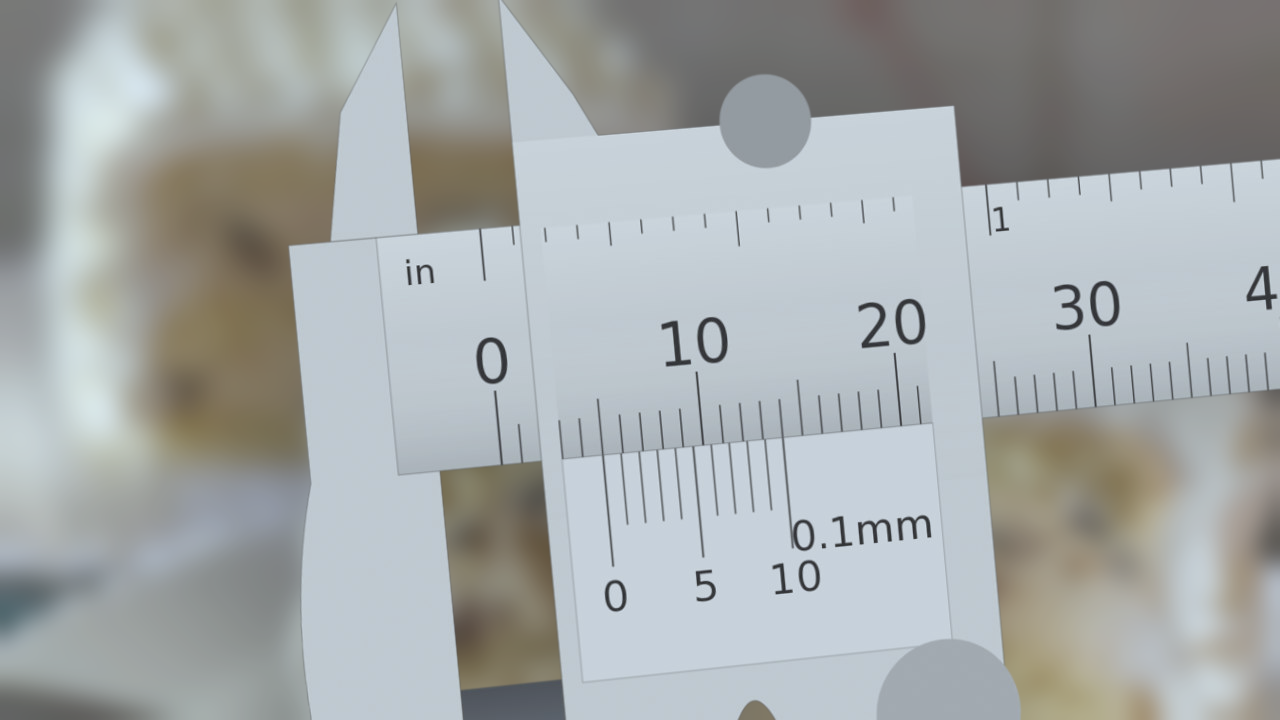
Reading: {"value": 5.0, "unit": "mm"}
